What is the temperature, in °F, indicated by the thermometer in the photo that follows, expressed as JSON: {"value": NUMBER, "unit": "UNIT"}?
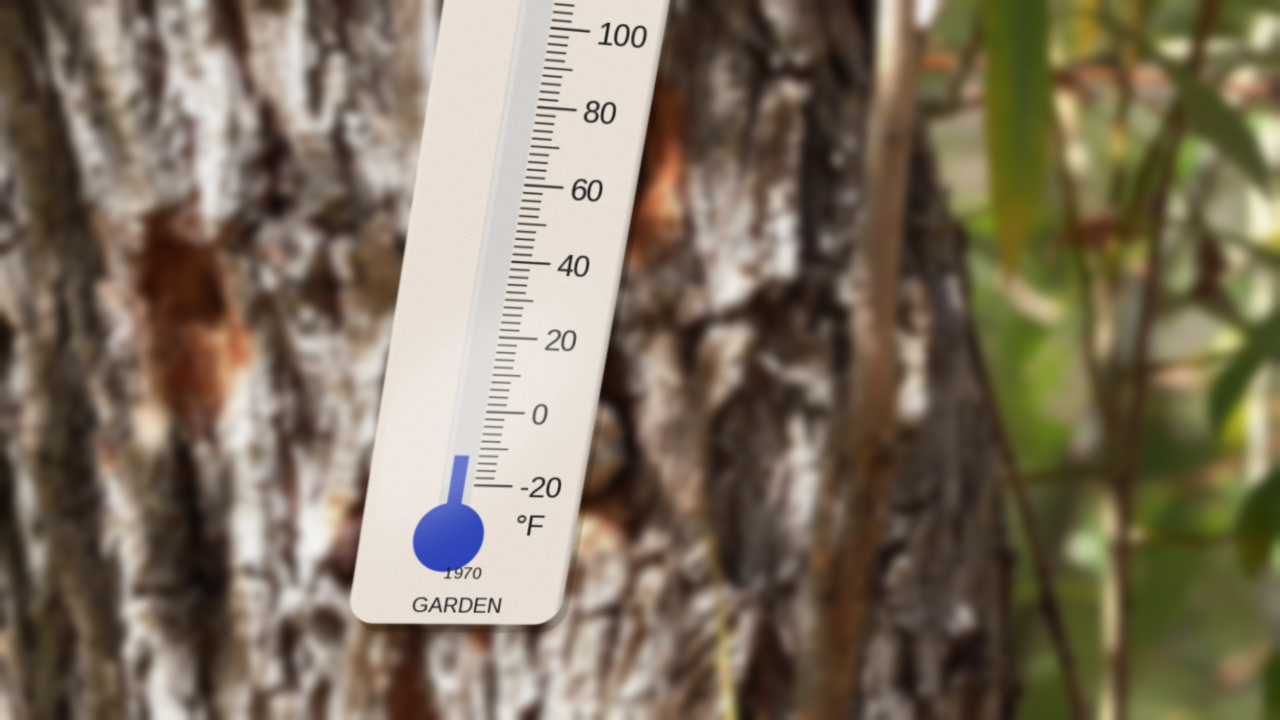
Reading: {"value": -12, "unit": "°F"}
